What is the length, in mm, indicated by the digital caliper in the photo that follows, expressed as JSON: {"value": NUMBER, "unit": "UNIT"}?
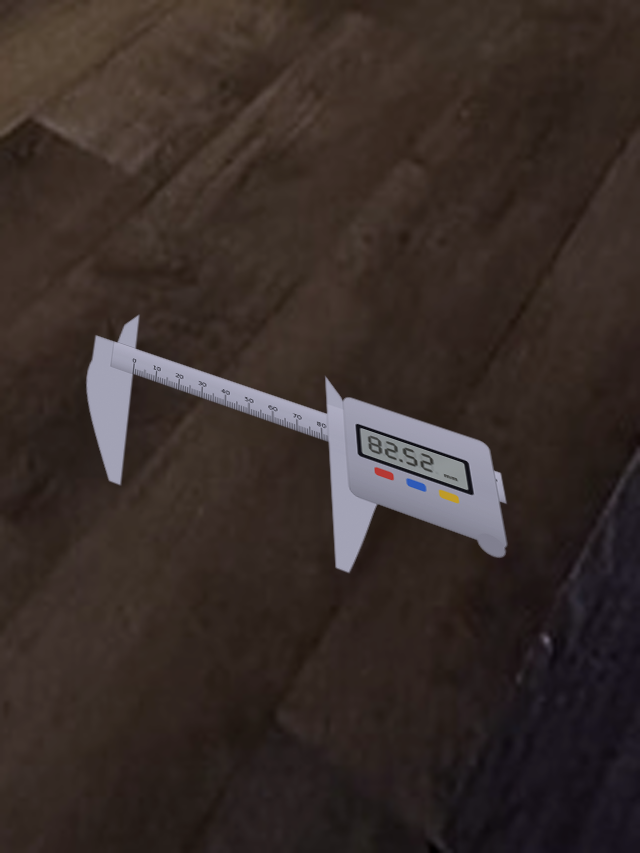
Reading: {"value": 82.52, "unit": "mm"}
